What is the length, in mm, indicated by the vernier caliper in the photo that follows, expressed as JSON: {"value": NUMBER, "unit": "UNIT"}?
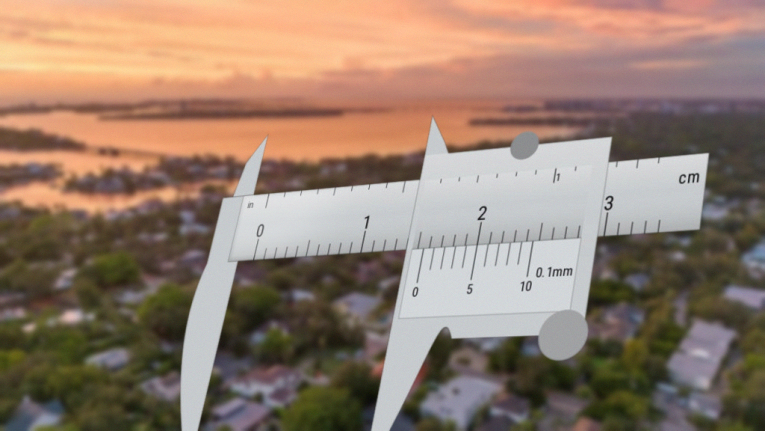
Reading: {"value": 15.5, "unit": "mm"}
